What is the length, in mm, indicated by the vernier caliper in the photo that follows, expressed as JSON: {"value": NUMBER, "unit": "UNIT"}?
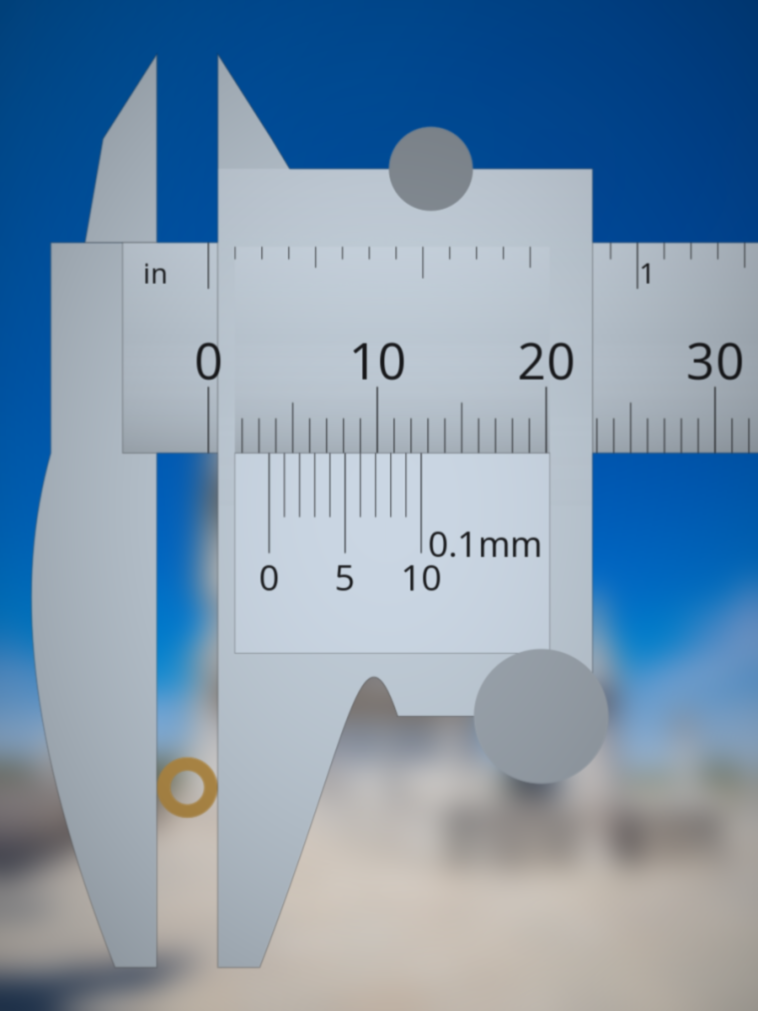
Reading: {"value": 3.6, "unit": "mm"}
